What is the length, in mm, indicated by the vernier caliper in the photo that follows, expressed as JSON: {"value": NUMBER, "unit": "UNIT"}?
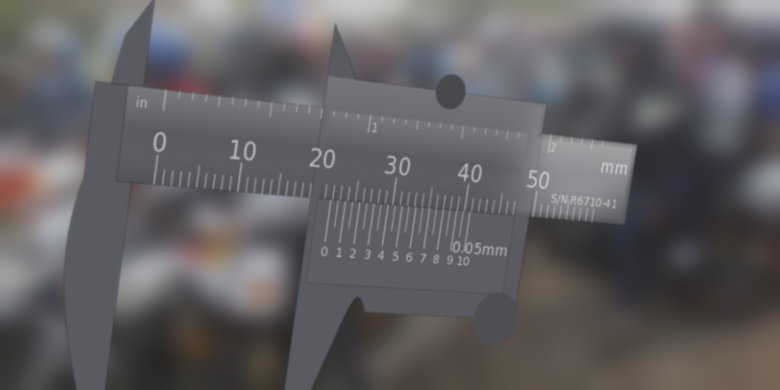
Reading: {"value": 21.8, "unit": "mm"}
